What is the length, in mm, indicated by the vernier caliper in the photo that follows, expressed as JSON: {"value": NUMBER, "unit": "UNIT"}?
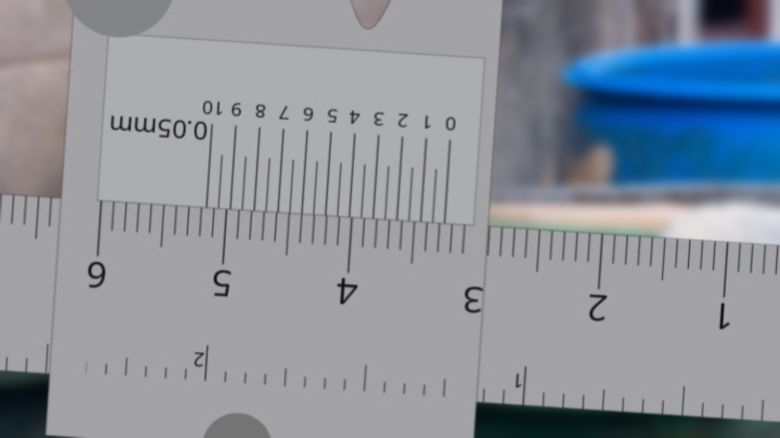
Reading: {"value": 32.6, "unit": "mm"}
